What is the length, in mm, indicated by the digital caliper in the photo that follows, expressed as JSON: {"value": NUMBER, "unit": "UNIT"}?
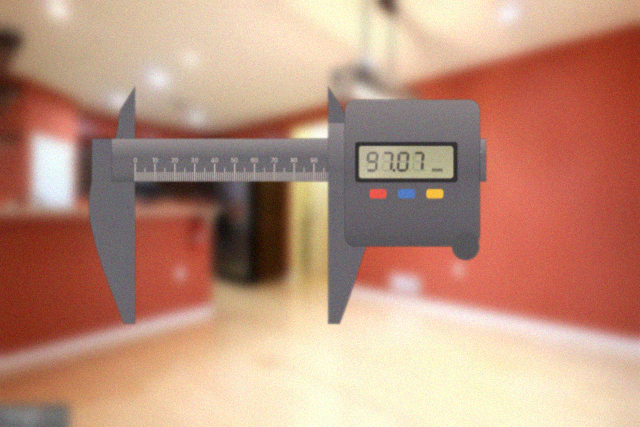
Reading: {"value": 97.07, "unit": "mm"}
